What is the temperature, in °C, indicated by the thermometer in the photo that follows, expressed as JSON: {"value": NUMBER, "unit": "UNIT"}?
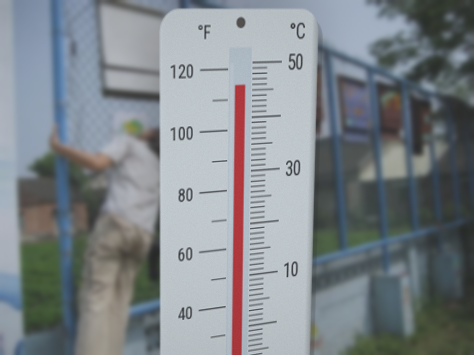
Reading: {"value": 46, "unit": "°C"}
